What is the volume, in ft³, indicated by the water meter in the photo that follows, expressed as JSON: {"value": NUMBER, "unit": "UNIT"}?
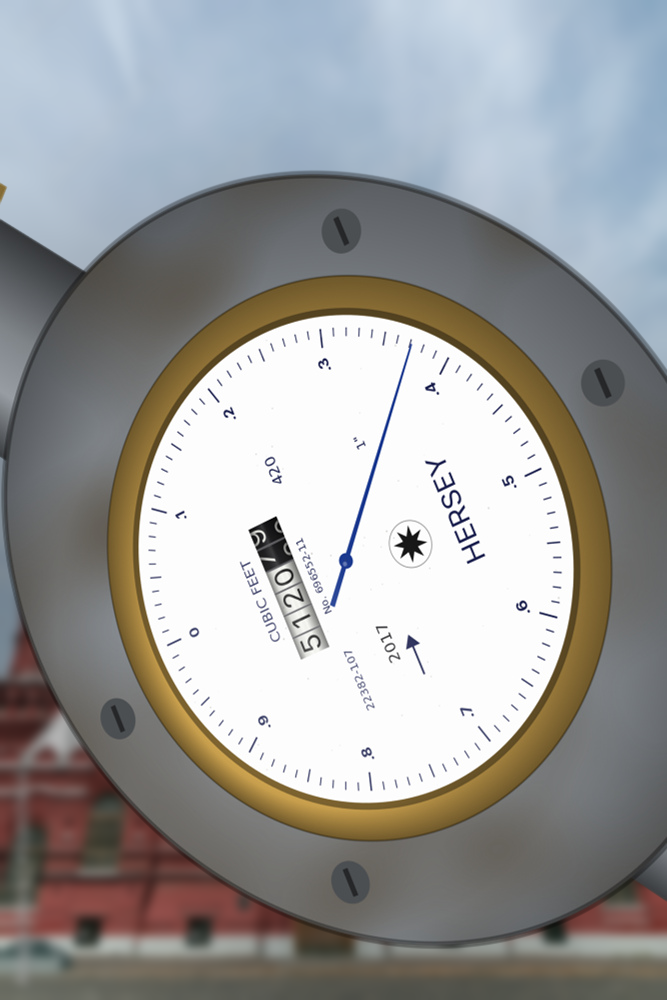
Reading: {"value": 512079.37, "unit": "ft³"}
